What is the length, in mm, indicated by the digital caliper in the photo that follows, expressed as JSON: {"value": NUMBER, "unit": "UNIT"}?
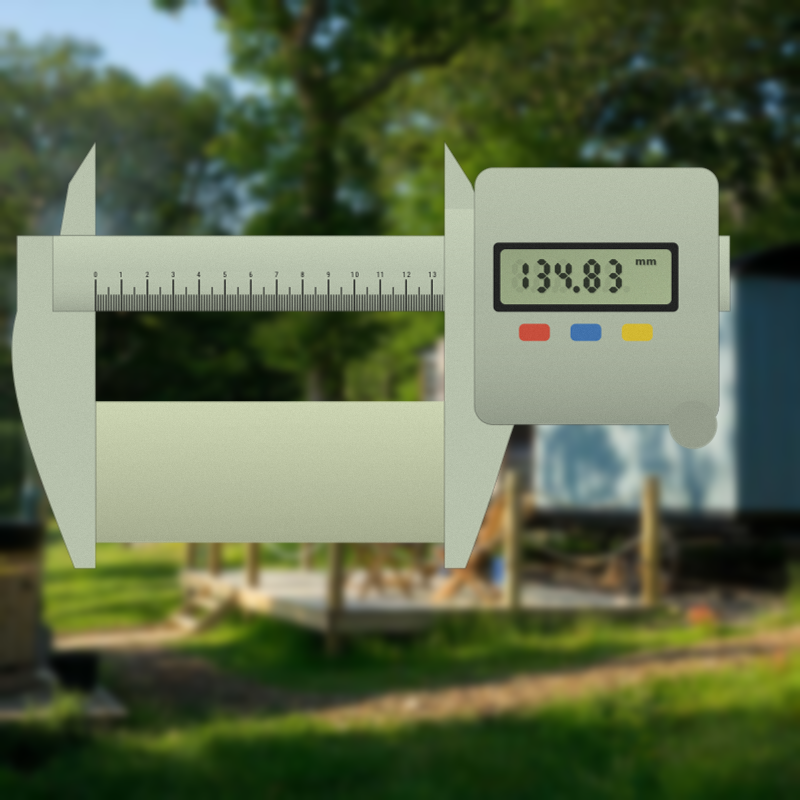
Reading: {"value": 134.83, "unit": "mm"}
